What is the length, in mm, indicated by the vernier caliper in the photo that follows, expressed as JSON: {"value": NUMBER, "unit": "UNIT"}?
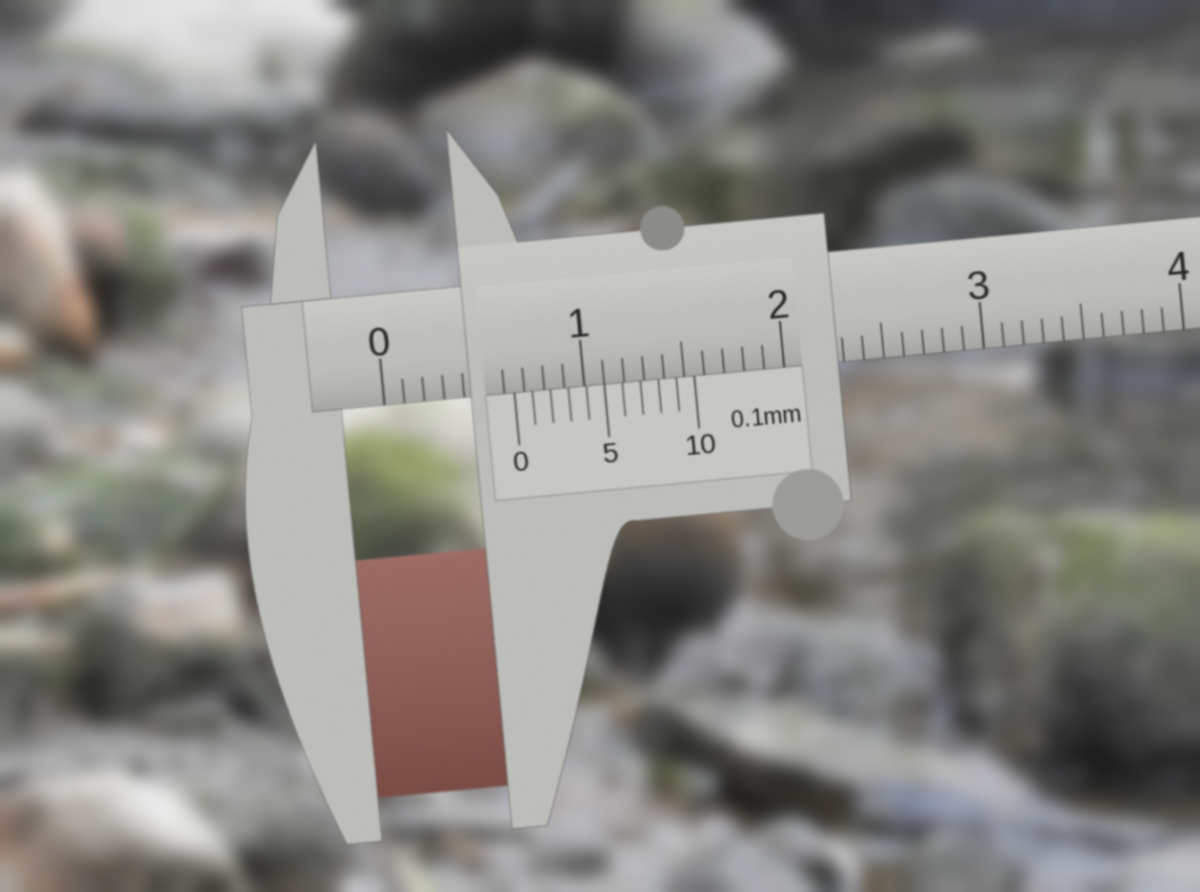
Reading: {"value": 6.5, "unit": "mm"}
